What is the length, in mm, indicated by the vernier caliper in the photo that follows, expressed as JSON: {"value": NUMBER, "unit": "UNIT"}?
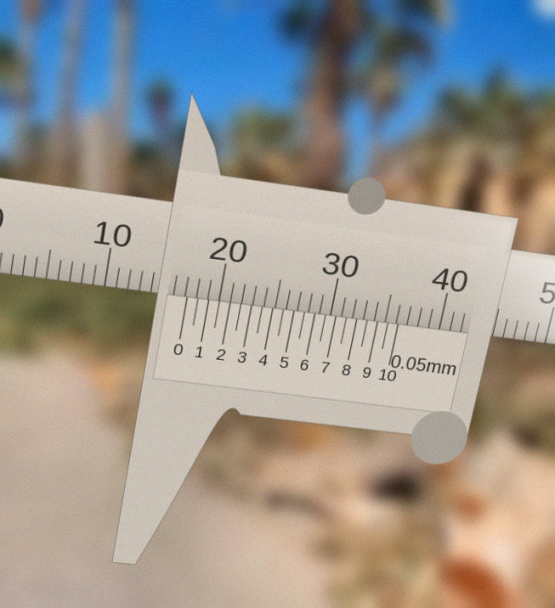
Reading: {"value": 17.2, "unit": "mm"}
